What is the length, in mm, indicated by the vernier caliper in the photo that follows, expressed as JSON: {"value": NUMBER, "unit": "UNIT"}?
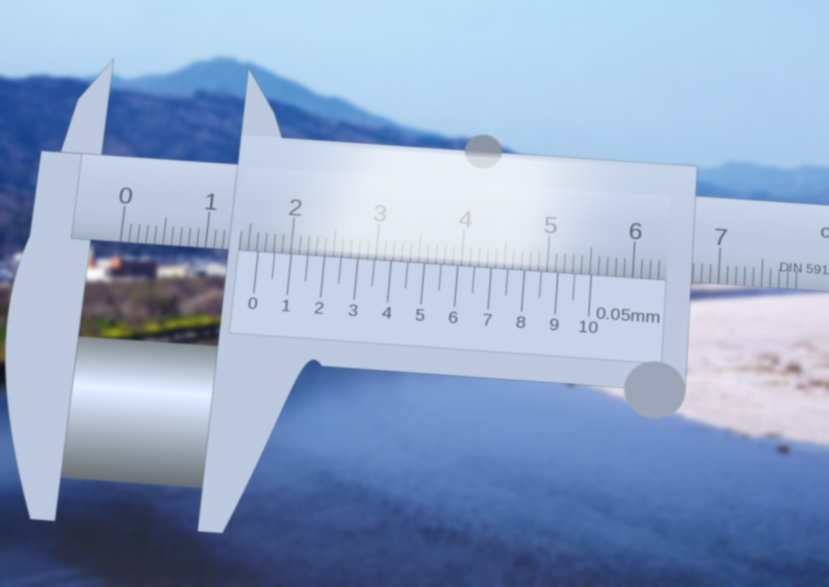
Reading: {"value": 16.2, "unit": "mm"}
